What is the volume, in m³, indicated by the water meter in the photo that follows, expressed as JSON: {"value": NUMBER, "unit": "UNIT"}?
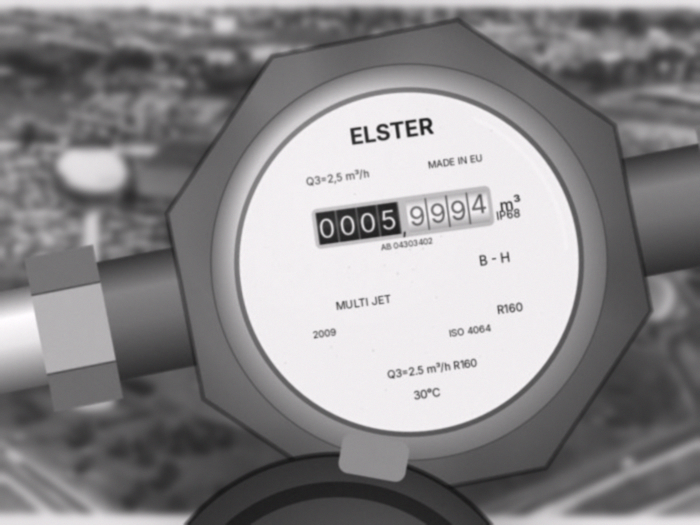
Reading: {"value": 5.9994, "unit": "m³"}
